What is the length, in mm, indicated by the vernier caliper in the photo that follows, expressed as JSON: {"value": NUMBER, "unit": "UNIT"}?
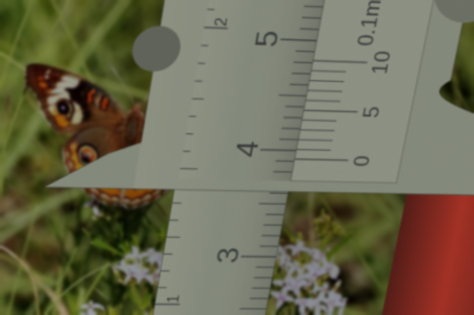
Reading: {"value": 39.2, "unit": "mm"}
